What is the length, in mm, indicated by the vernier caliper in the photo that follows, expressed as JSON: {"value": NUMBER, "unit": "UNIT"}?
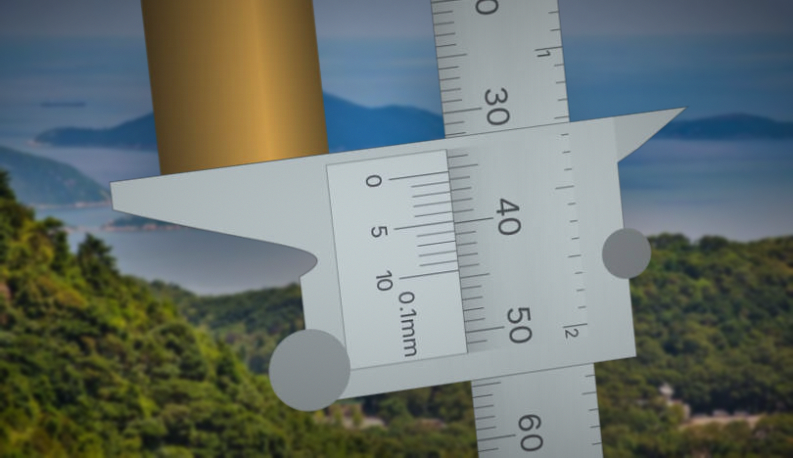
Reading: {"value": 35.3, "unit": "mm"}
